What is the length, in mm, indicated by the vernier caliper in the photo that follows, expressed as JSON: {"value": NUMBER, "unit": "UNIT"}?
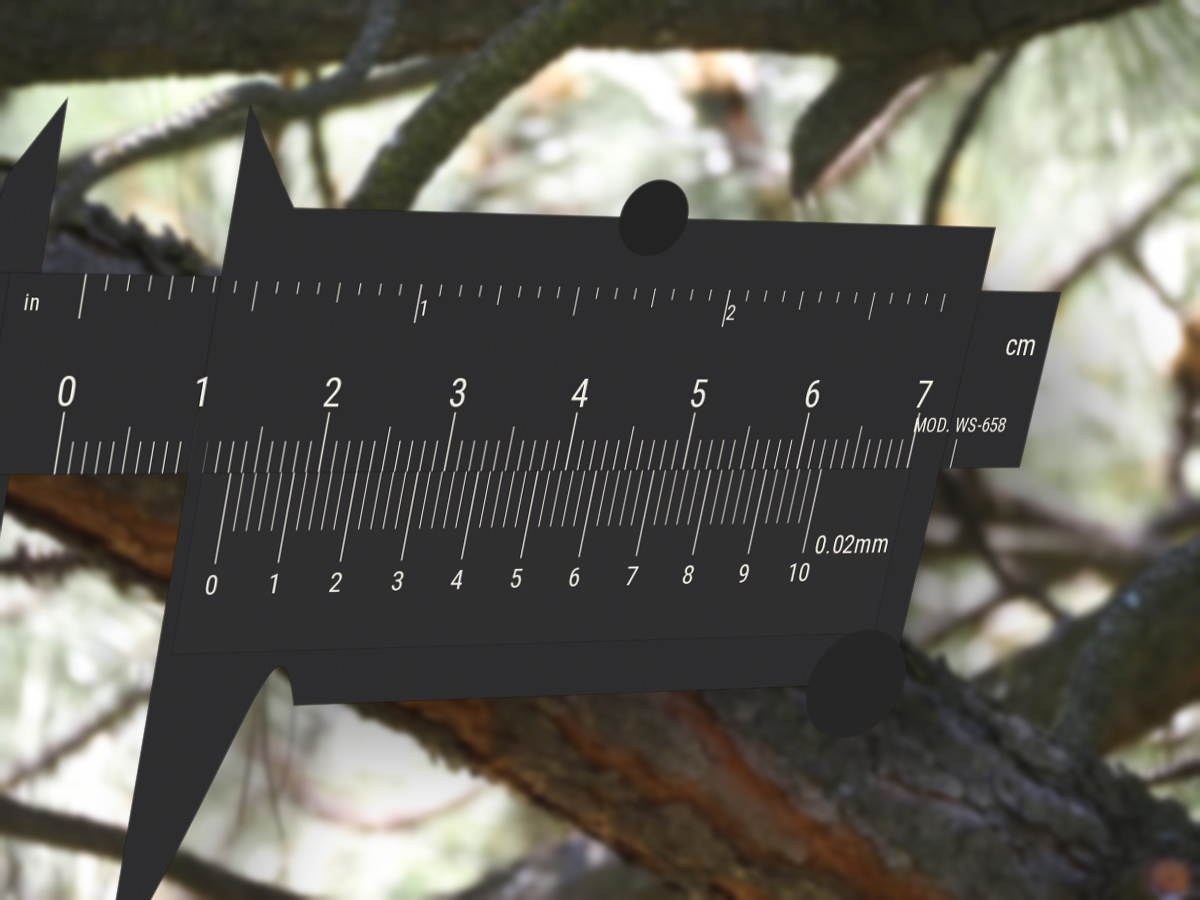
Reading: {"value": 13.2, "unit": "mm"}
